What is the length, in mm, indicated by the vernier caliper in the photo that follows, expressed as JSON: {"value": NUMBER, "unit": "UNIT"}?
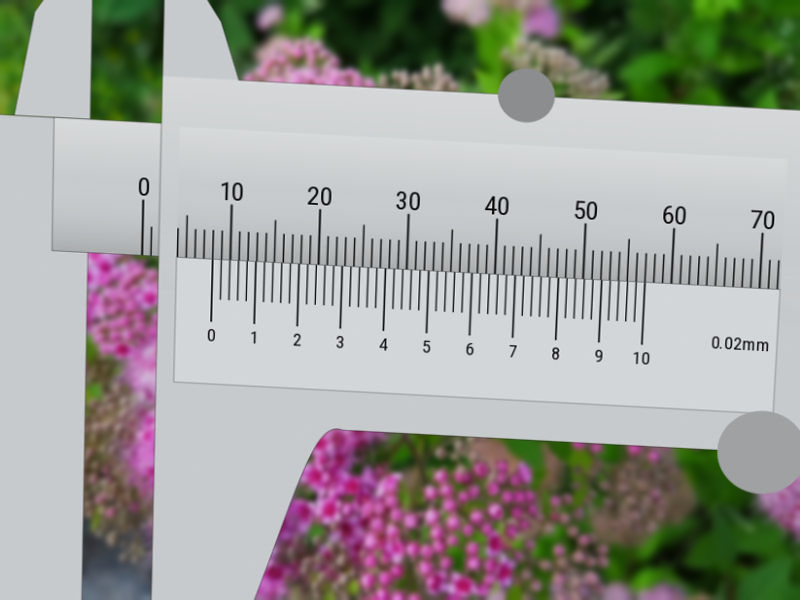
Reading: {"value": 8.0, "unit": "mm"}
